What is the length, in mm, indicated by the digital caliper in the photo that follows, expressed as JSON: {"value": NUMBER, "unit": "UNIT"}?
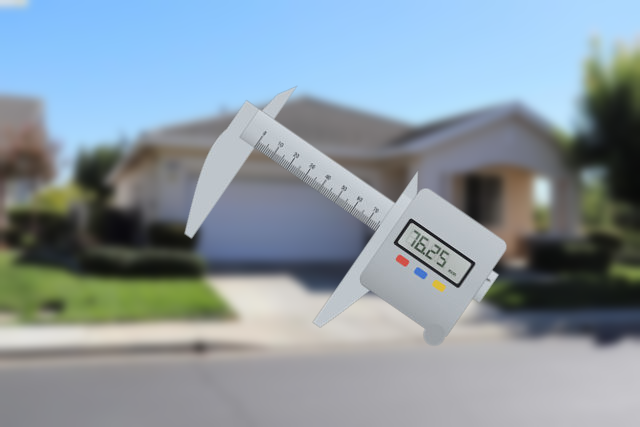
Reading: {"value": 76.25, "unit": "mm"}
